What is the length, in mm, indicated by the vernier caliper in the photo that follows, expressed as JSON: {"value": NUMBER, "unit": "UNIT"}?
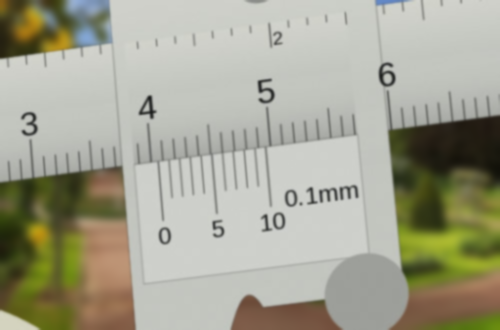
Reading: {"value": 40.6, "unit": "mm"}
